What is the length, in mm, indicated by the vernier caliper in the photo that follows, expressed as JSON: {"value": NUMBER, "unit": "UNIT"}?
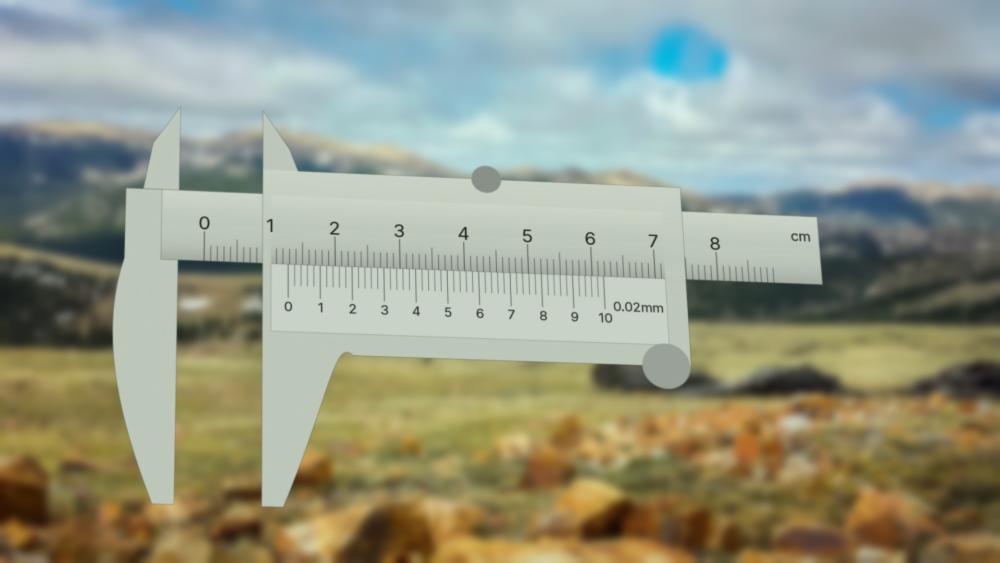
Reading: {"value": 12.8, "unit": "mm"}
